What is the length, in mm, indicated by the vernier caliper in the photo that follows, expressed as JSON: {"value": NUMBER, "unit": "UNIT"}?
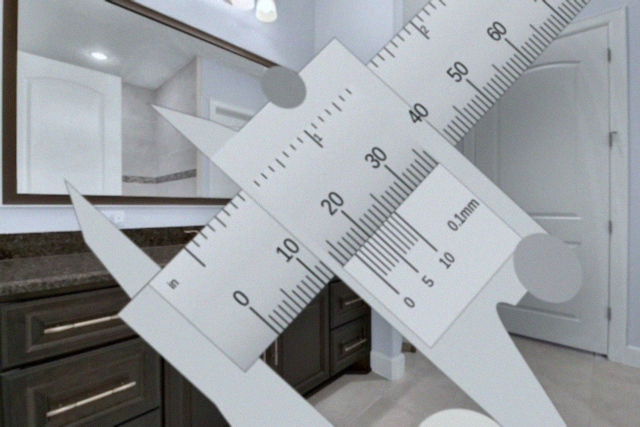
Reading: {"value": 16.5, "unit": "mm"}
